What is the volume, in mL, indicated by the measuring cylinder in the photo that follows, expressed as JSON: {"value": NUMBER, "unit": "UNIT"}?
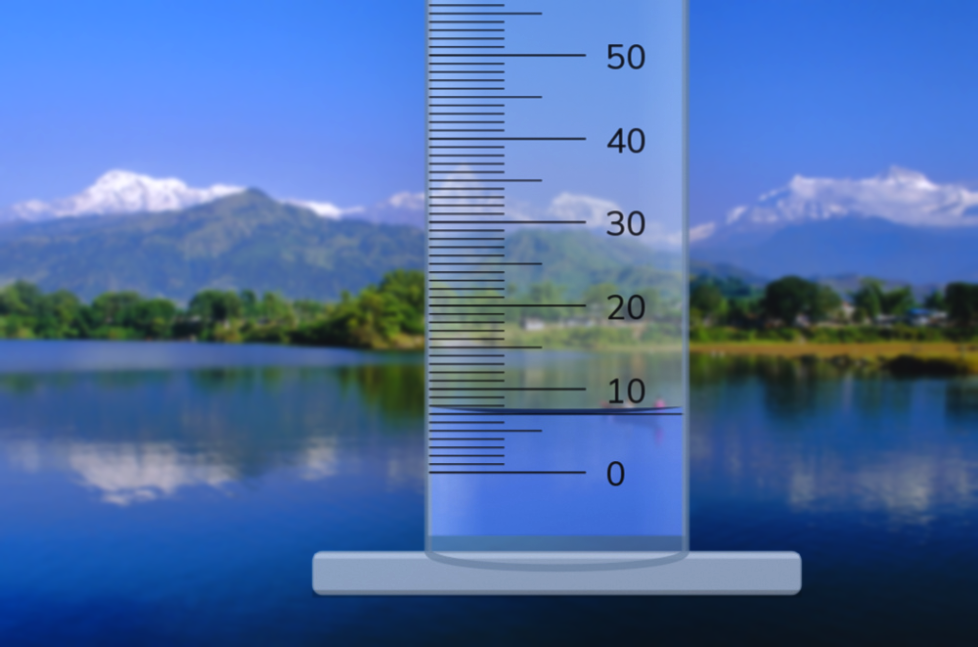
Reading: {"value": 7, "unit": "mL"}
